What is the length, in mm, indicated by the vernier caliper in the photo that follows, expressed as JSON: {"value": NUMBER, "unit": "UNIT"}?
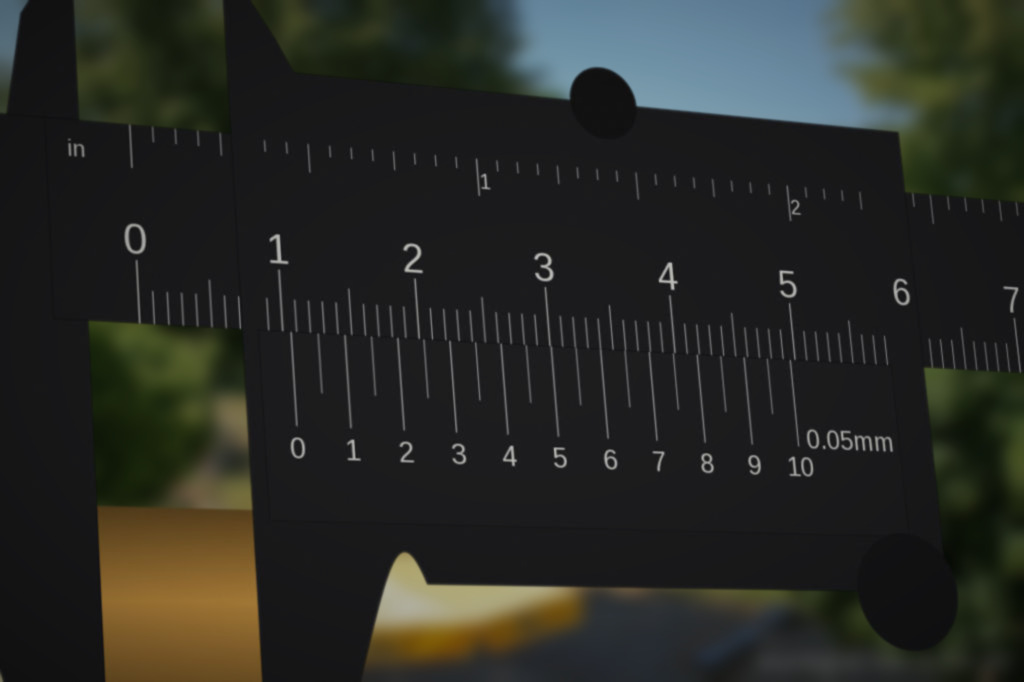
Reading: {"value": 10.6, "unit": "mm"}
